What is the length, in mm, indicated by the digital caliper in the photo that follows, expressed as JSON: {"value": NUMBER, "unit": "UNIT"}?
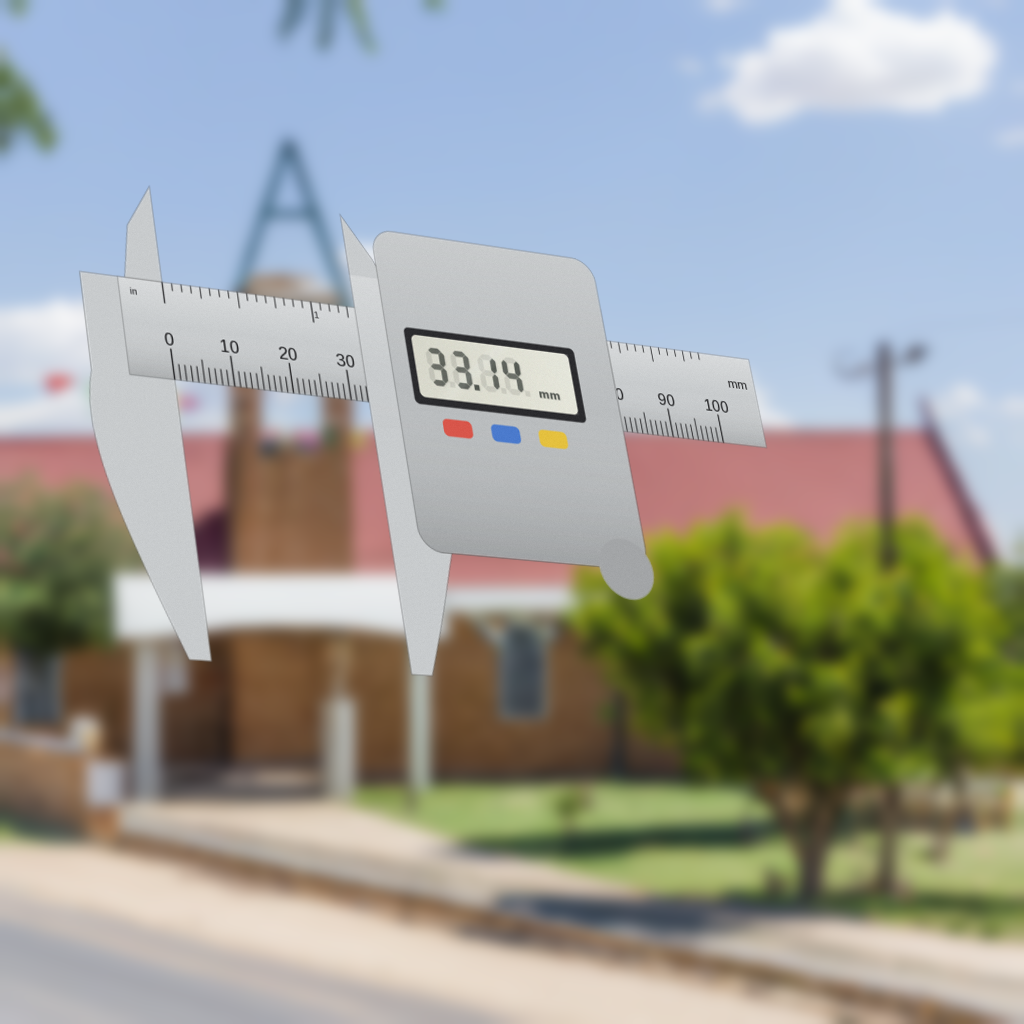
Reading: {"value": 33.14, "unit": "mm"}
